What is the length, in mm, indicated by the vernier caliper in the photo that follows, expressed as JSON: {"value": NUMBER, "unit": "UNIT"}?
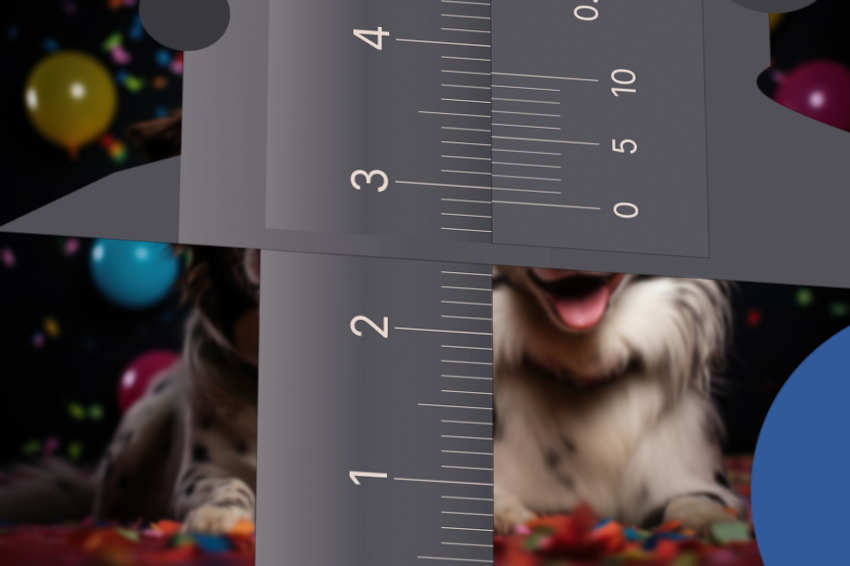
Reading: {"value": 29.1, "unit": "mm"}
